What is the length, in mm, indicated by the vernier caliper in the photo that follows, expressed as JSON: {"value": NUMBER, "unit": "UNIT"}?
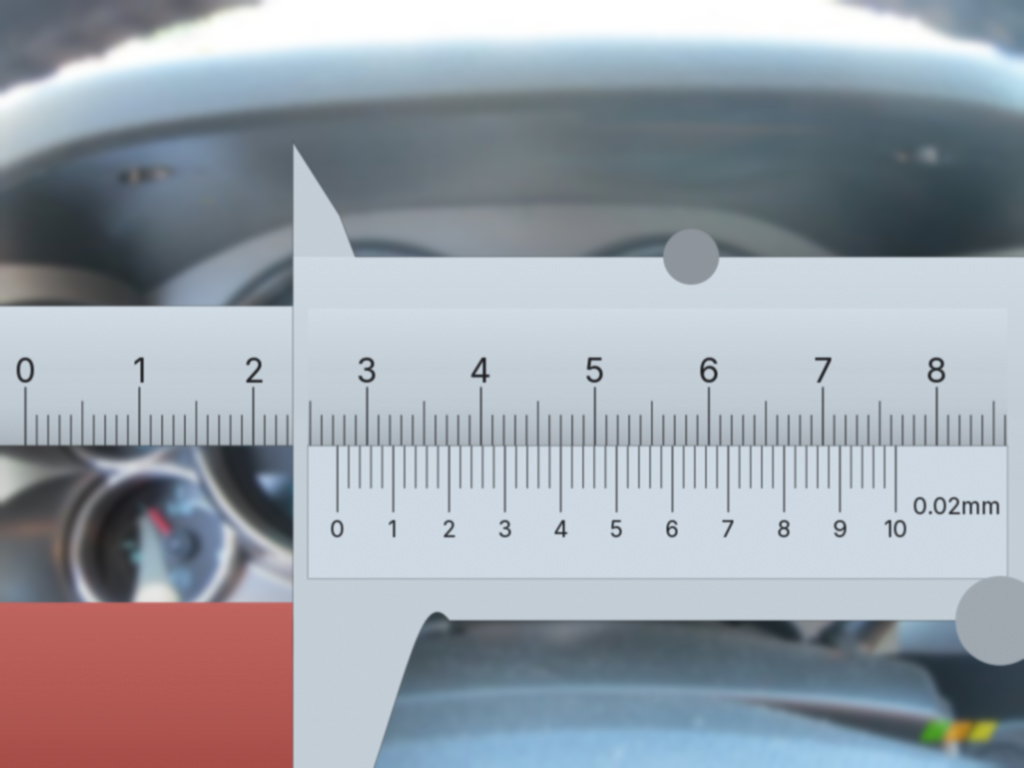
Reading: {"value": 27.4, "unit": "mm"}
